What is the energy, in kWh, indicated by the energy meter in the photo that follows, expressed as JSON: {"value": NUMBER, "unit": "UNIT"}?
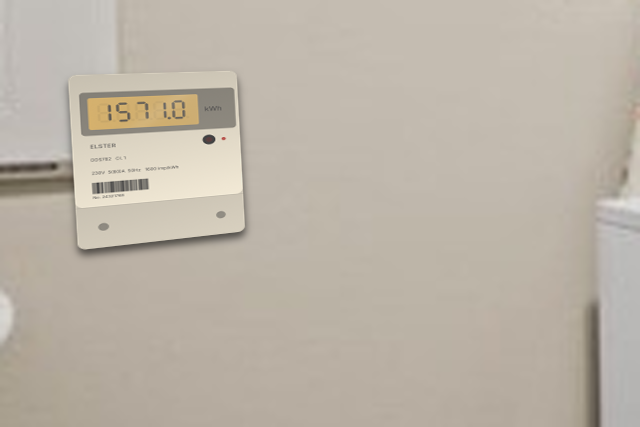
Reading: {"value": 1571.0, "unit": "kWh"}
